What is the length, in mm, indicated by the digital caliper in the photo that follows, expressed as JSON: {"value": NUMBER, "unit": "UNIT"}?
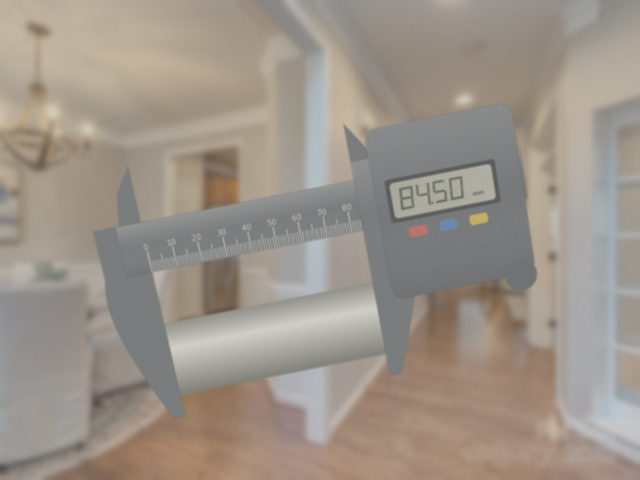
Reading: {"value": 84.50, "unit": "mm"}
